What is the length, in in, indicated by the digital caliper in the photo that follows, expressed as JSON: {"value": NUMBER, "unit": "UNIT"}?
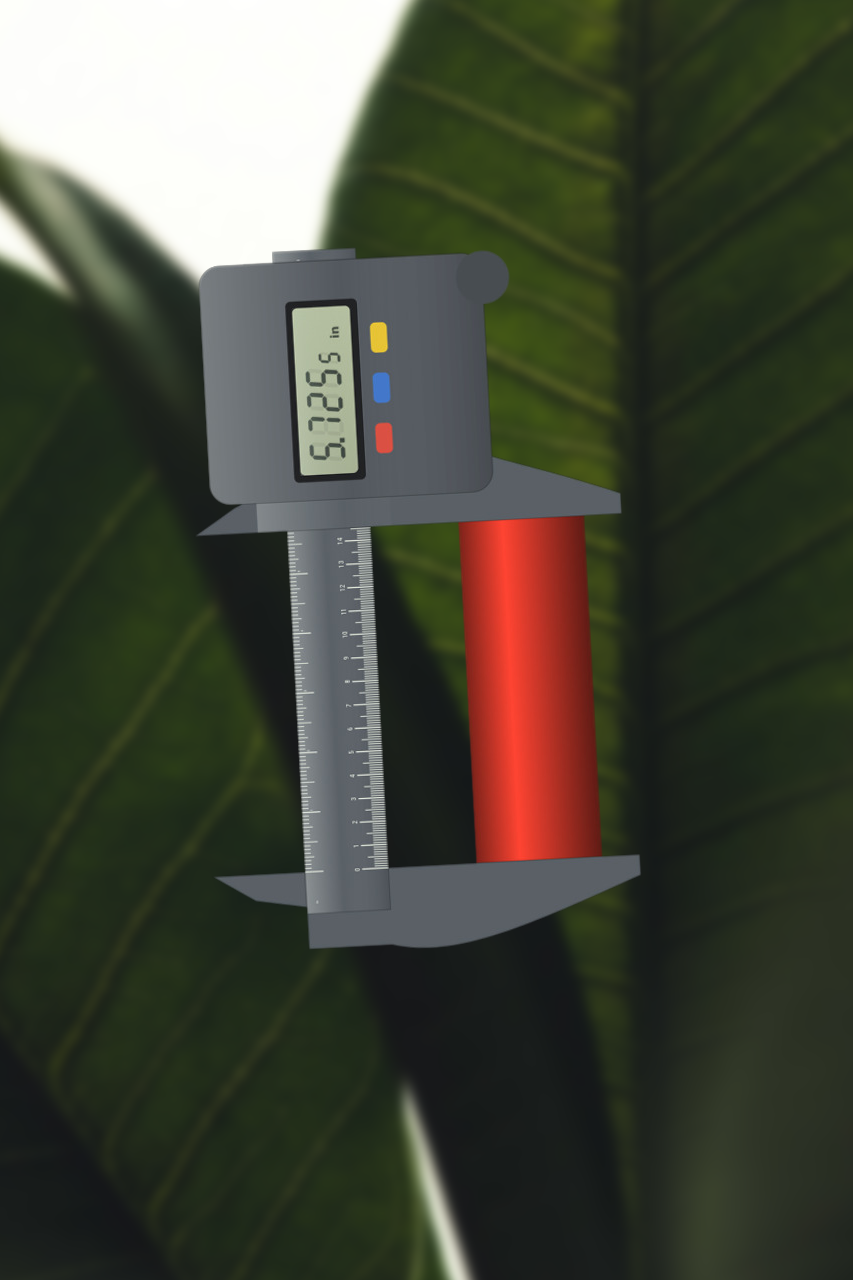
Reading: {"value": 5.7255, "unit": "in"}
